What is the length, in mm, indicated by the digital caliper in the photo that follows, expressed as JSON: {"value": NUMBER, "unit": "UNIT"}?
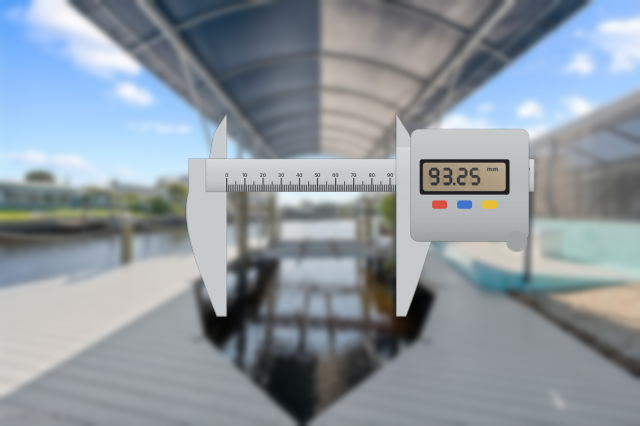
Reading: {"value": 93.25, "unit": "mm"}
